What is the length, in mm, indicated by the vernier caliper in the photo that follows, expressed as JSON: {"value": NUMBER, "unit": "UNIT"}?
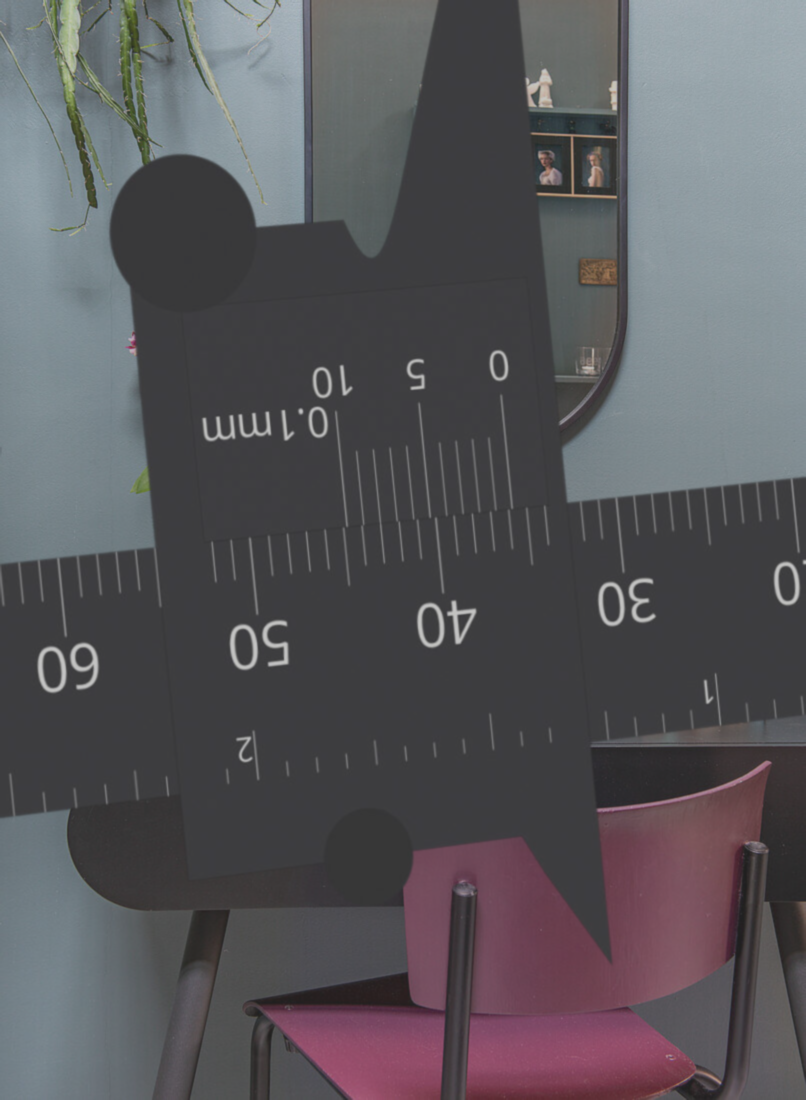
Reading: {"value": 35.8, "unit": "mm"}
